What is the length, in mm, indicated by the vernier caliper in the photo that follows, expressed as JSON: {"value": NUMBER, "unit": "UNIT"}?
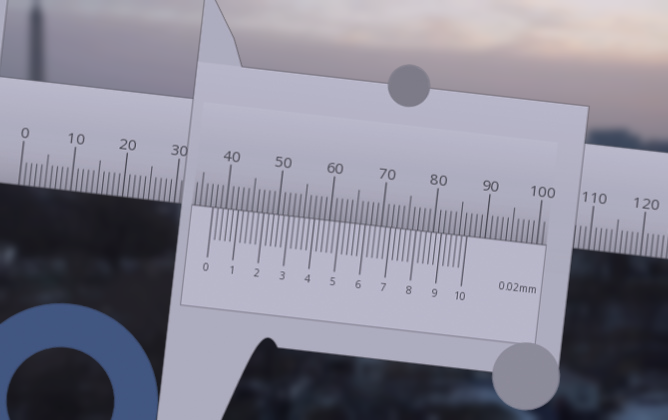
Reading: {"value": 37.5, "unit": "mm"}
